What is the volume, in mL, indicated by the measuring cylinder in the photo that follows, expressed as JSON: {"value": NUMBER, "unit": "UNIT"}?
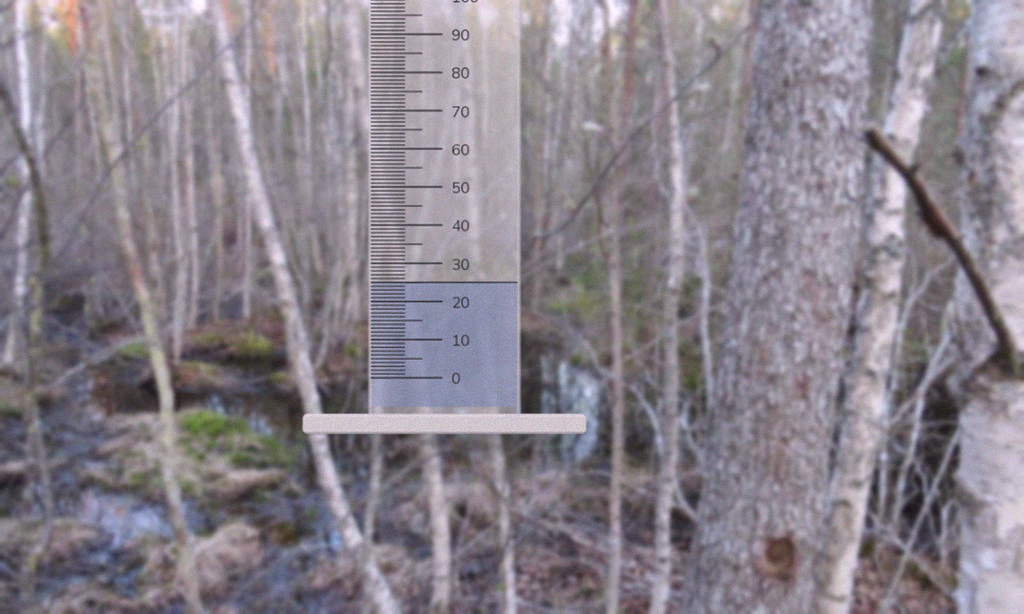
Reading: {"value": 25, "unit": "mL"}
